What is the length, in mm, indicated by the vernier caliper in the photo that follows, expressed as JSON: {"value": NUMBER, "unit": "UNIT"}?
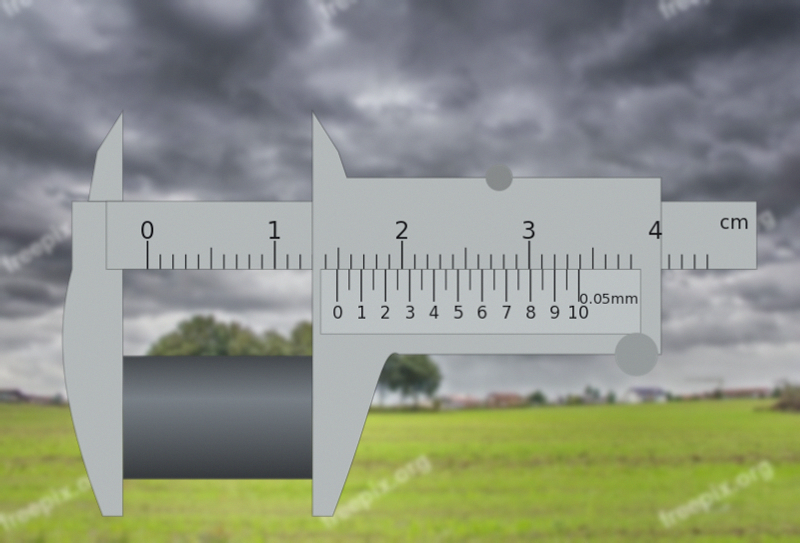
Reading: {"value": 14.9, "unit": "mm"}
